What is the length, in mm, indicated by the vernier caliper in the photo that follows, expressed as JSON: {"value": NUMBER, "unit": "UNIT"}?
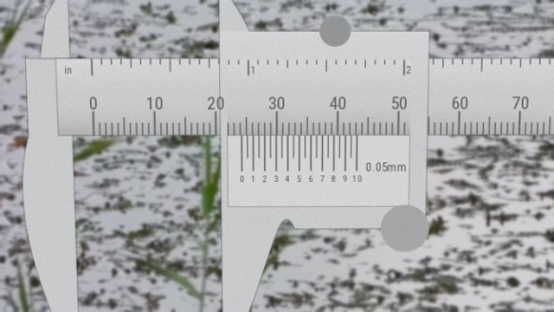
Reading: {"value": 24.2, "unit": "mm"}
